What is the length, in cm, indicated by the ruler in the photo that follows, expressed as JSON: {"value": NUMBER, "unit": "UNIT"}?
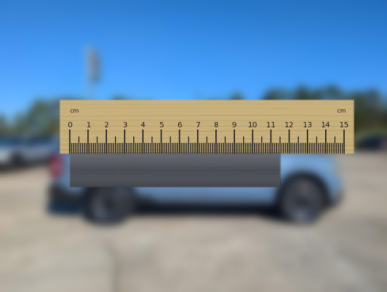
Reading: {"value": 11.5, "unit": "cm"}
